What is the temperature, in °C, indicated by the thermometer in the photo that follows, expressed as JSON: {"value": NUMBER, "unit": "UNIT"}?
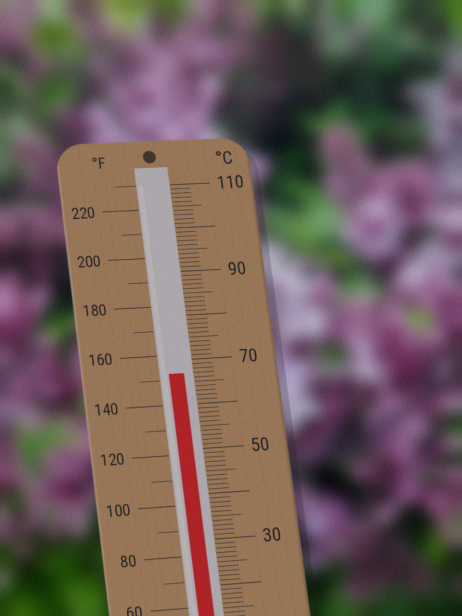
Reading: {"value": 67, "unit": "°C"}
